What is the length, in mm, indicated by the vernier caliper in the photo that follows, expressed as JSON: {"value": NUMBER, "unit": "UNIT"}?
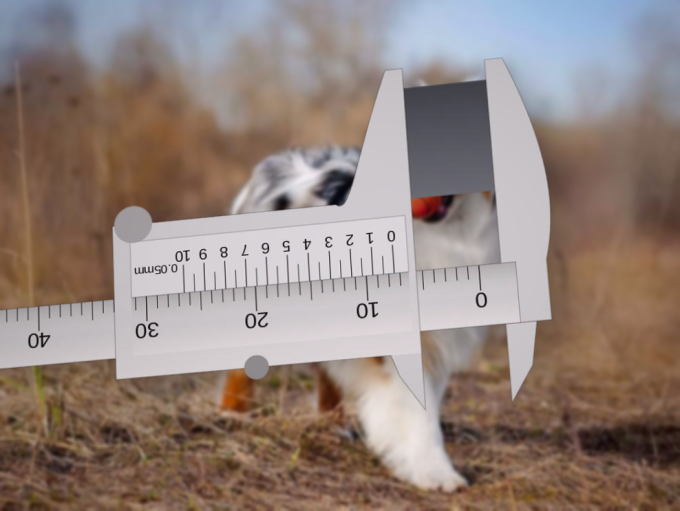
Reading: {"value": 7.5, "unit": "mm"}
